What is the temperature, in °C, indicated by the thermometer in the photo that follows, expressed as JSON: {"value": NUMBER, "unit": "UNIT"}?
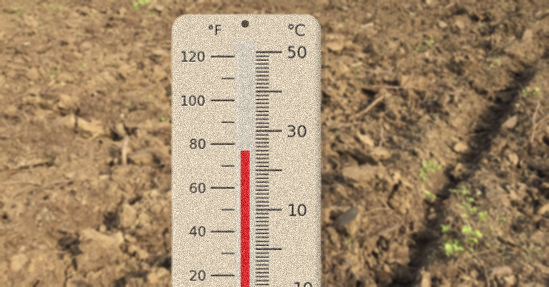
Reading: {"value": 25, "unit": "°C"}
